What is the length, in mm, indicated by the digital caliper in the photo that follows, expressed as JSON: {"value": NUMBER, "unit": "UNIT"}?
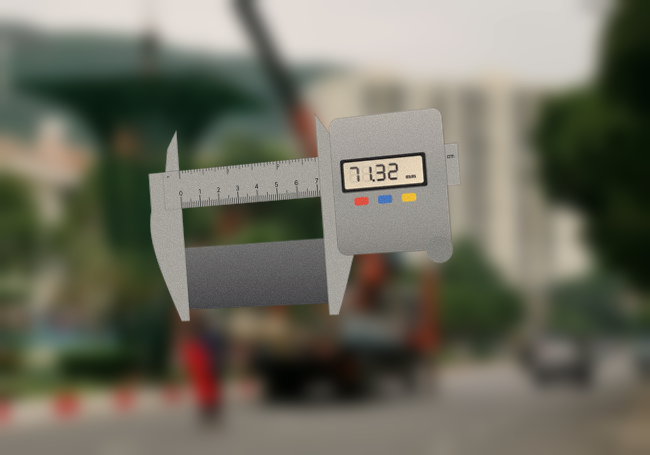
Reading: {"value": 71.32, "unit": "mm"}
